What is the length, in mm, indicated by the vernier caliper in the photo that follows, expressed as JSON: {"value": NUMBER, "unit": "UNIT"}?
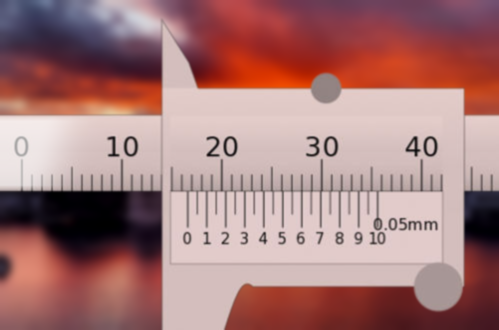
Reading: {"value": 16.6, "unit": "mm"}
